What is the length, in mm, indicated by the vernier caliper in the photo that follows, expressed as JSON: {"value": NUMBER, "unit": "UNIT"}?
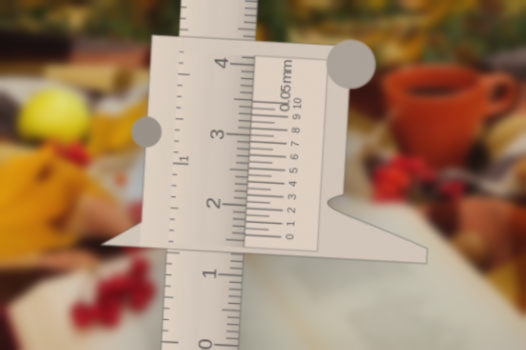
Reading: {"value": 15.8, "unit": "mm"}
